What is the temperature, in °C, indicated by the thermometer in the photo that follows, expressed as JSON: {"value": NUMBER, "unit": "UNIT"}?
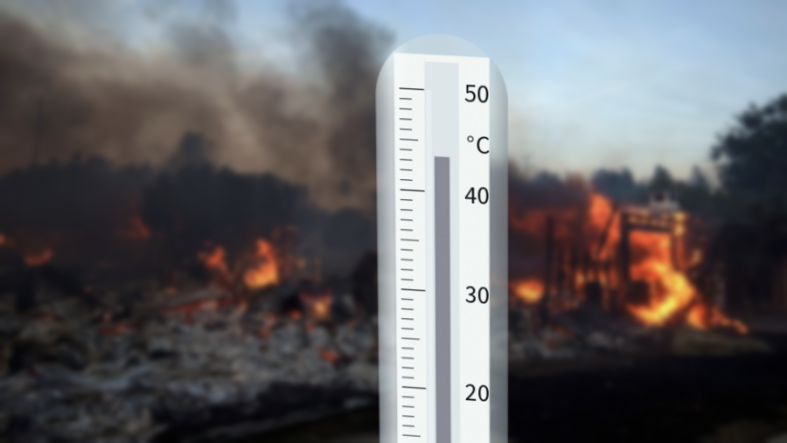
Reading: {"value": 43.5, "unit": "°C"}
